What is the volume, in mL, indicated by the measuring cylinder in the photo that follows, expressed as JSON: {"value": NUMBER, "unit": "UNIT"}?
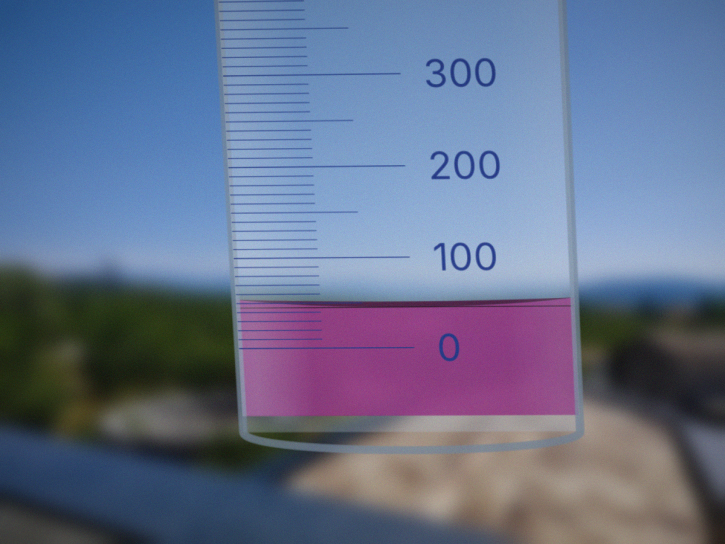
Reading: {"value": 45, "unit": "mL"}
